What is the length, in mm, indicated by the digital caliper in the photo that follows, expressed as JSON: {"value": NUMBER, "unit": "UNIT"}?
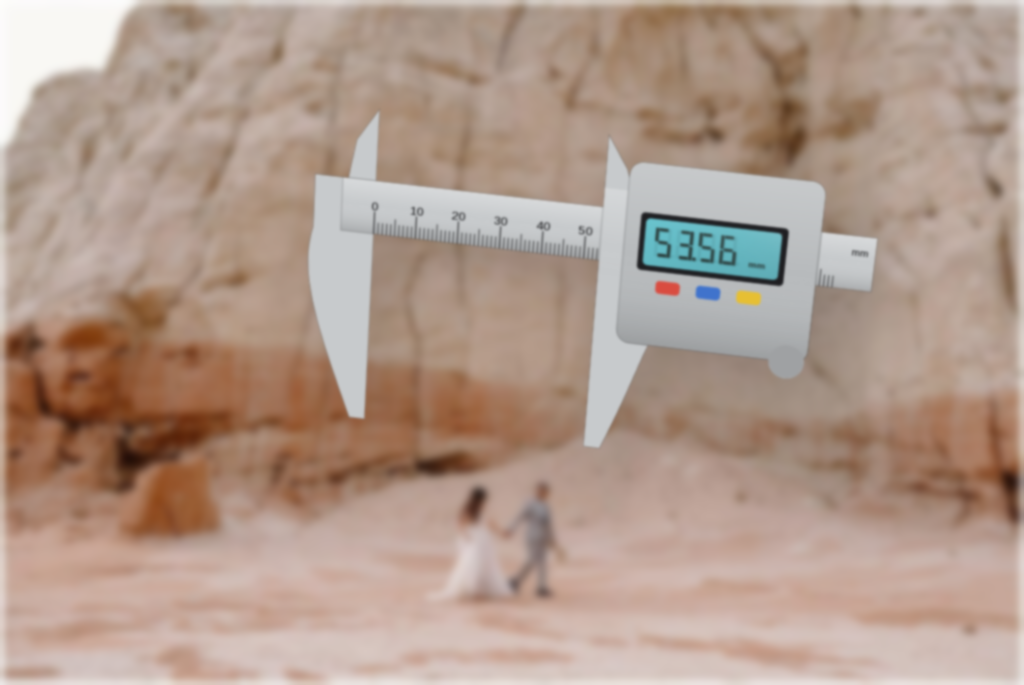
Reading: {"value": 53.56, "unit": "mm"}
